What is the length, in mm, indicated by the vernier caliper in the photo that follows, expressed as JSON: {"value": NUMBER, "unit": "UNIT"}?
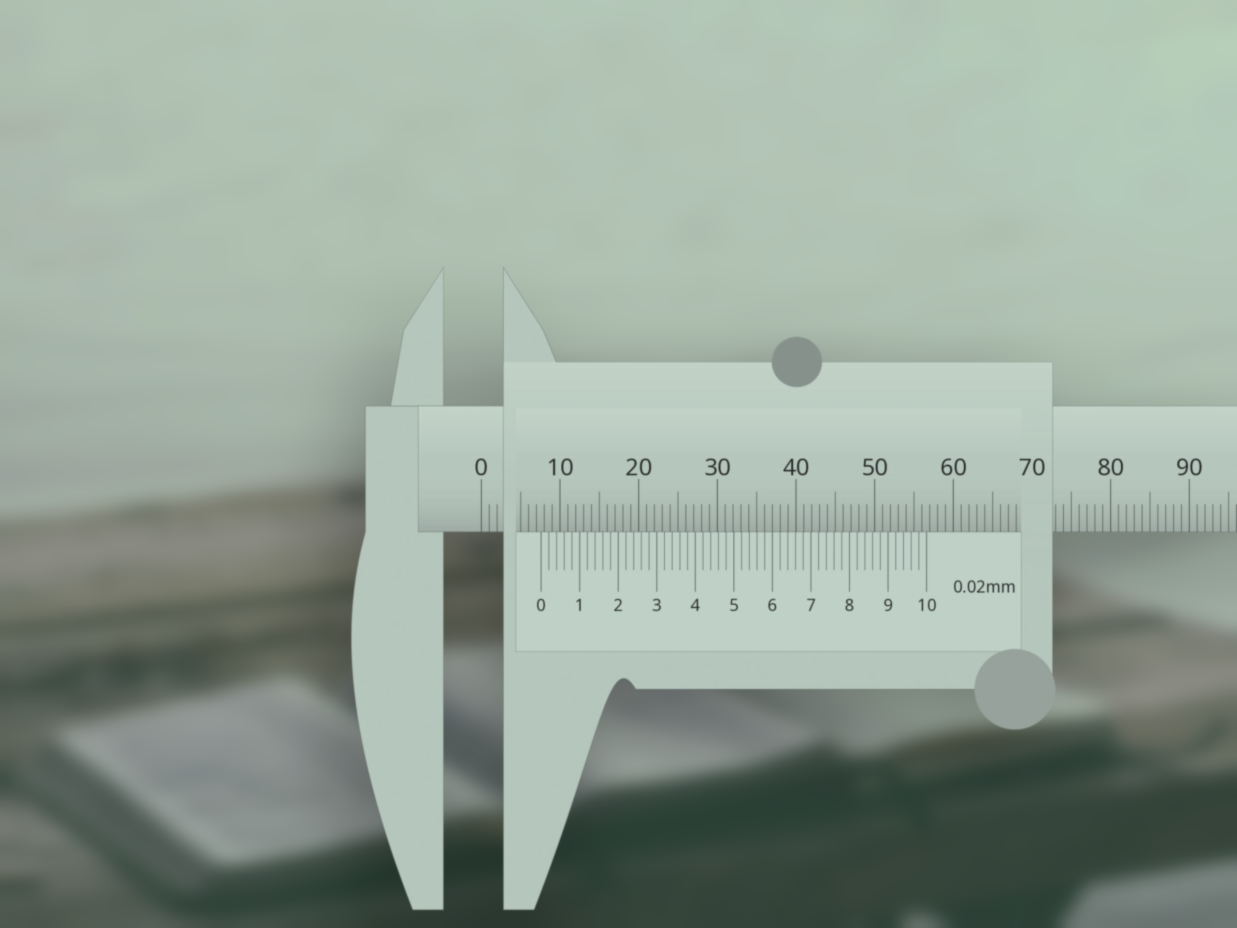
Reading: {"value": 7.6, "unit": "mm"}
